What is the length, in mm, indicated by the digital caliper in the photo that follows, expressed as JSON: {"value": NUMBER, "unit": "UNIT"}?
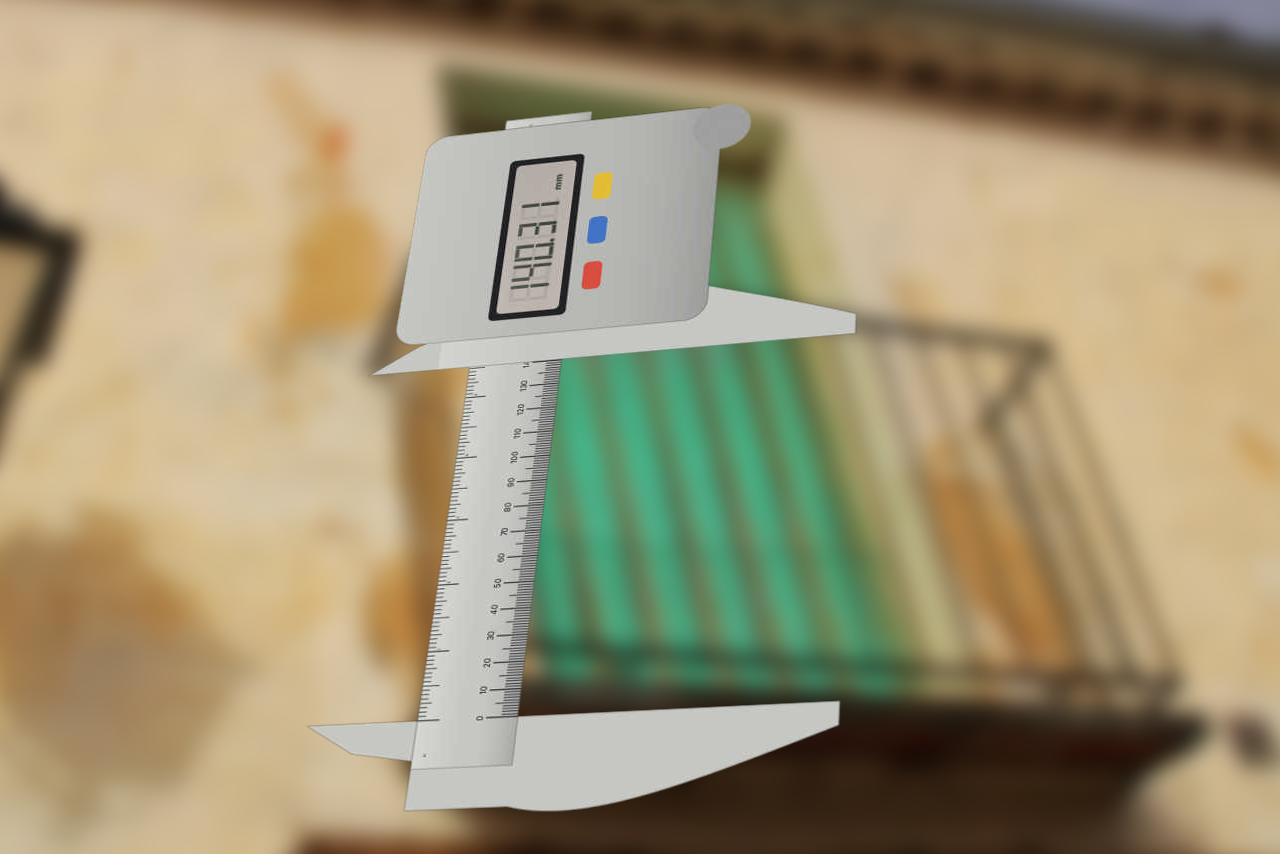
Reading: {"value": 140.31, "unit": "mm"}
